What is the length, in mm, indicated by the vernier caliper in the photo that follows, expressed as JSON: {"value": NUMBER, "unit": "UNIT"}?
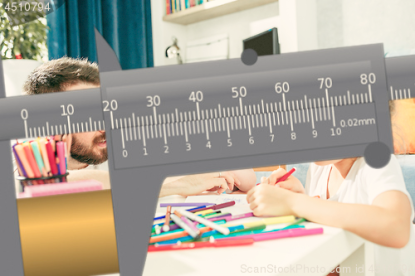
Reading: {"value": 22.0, "unit": "mm"}
